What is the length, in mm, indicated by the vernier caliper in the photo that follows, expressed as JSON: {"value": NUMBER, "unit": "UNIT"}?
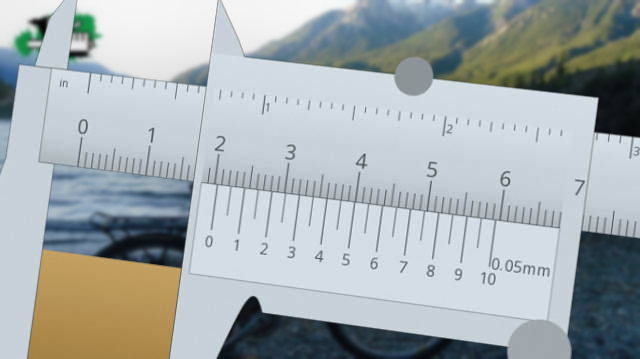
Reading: {"value": 20.4, "unit": "mm"}
